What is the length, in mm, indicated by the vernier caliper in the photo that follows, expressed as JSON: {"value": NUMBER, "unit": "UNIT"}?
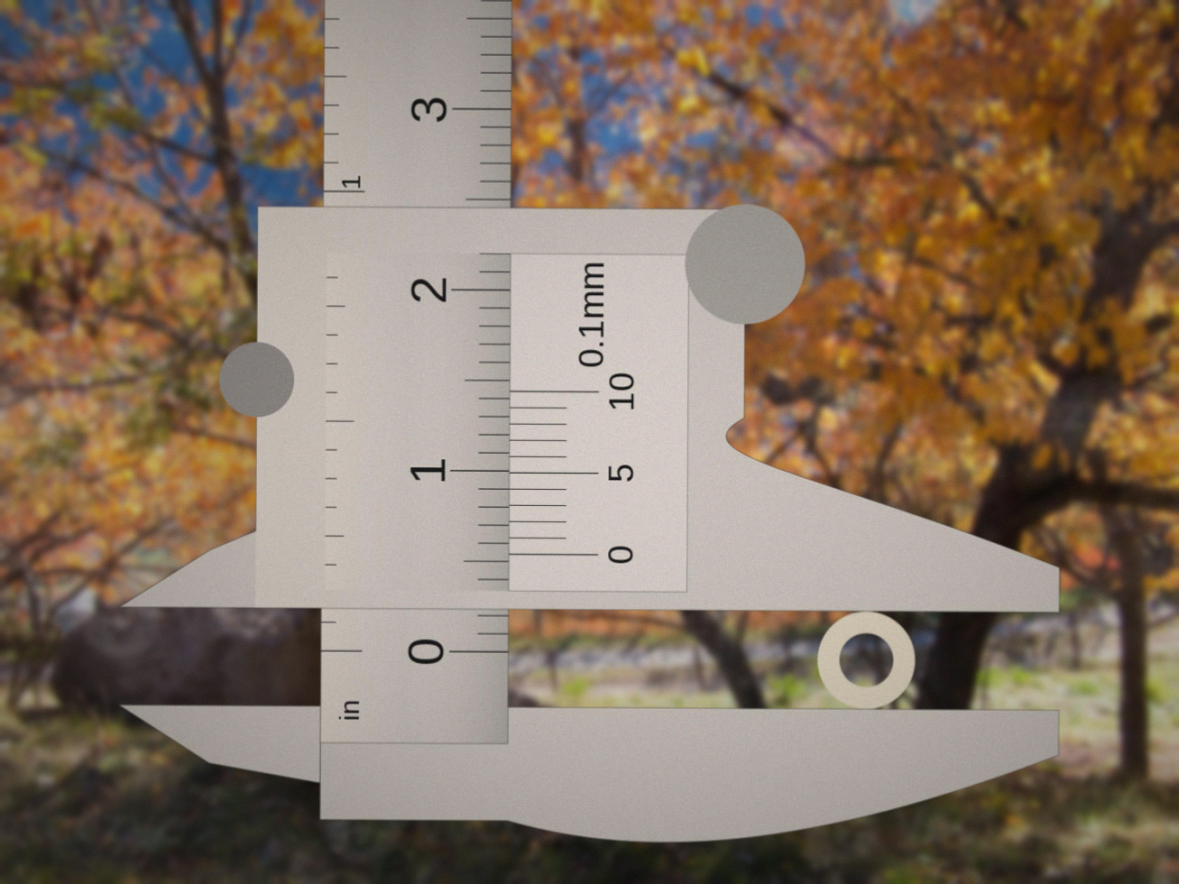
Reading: {"value": 5.4, "unit": "mm"}
